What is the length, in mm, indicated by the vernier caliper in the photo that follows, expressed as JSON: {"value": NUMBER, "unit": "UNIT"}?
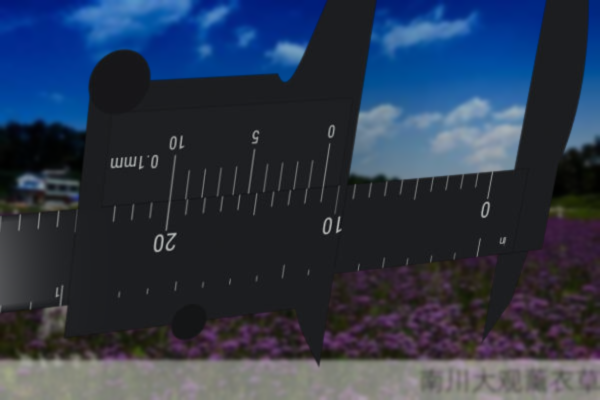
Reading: {"value": 11.0, "unit": "mm"}
